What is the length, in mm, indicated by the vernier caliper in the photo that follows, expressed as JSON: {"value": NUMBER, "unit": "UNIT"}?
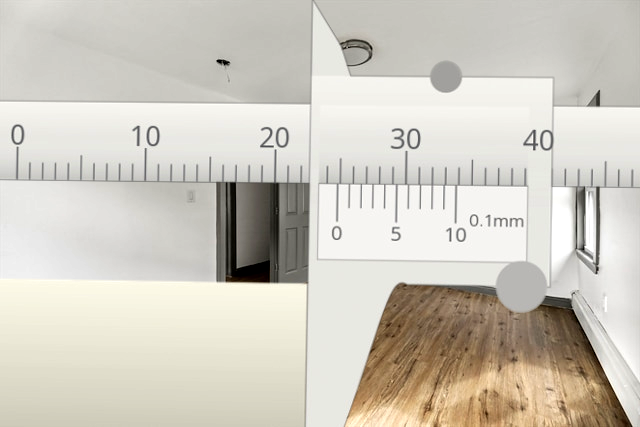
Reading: {"value": 24.8, "unit": "mm"}
